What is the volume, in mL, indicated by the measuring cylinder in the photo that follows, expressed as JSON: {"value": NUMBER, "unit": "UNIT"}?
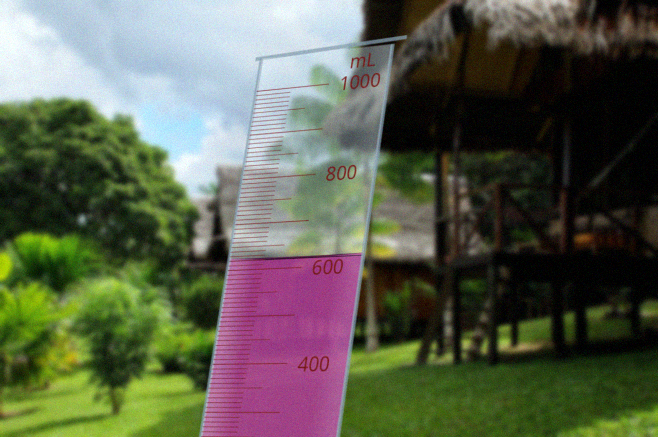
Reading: {"value": 620, "unit": "mL"}
